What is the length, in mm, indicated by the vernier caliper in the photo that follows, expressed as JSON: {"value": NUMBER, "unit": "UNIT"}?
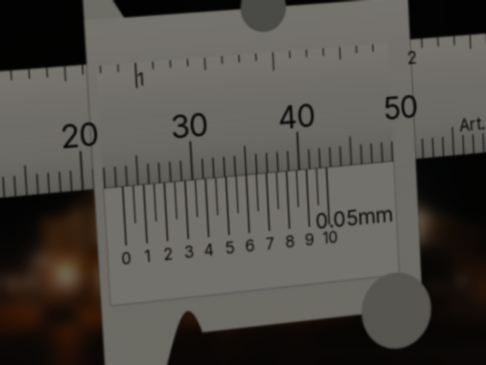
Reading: {"value": 23.6, "unit": "mm"}
